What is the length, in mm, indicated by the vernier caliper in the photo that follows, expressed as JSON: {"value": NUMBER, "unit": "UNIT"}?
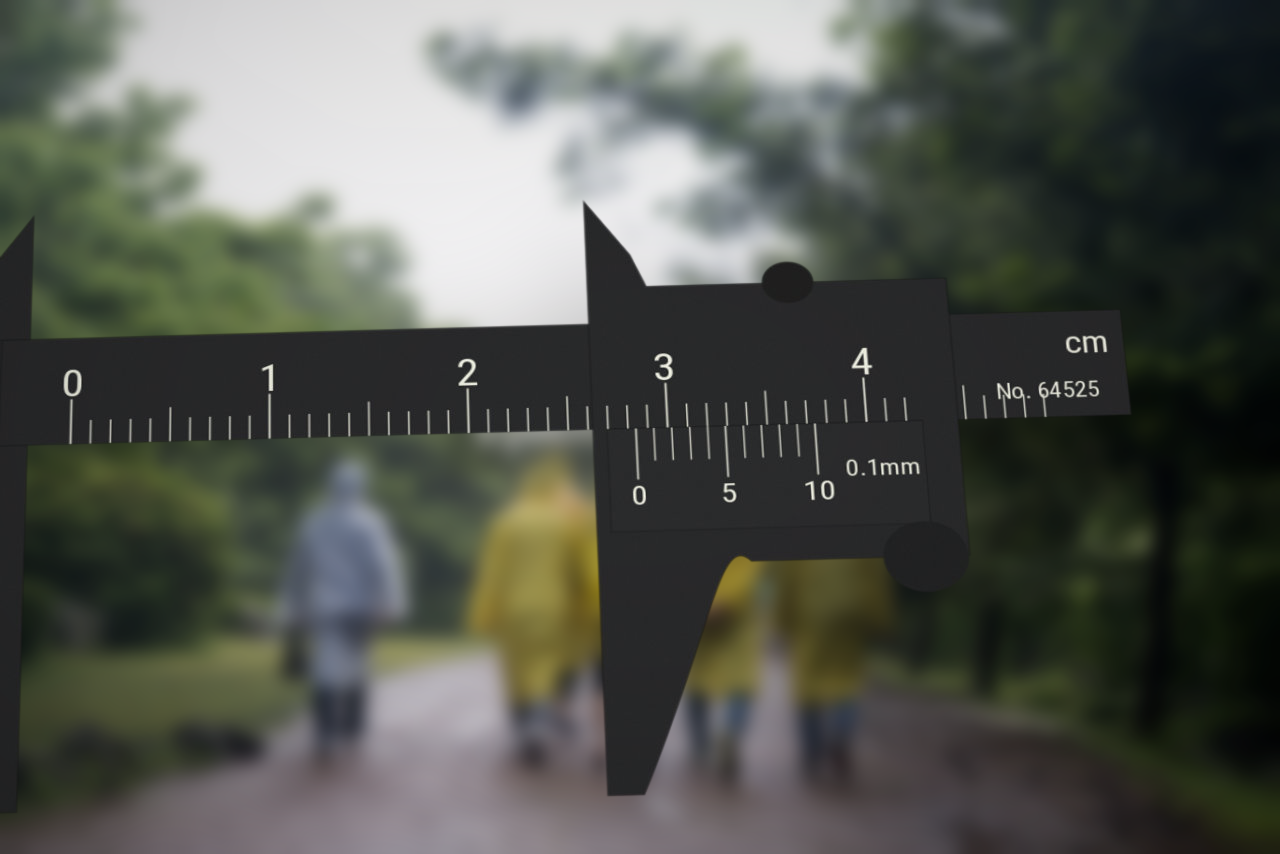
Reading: {"value": 28.4, "unit": "mm"}
